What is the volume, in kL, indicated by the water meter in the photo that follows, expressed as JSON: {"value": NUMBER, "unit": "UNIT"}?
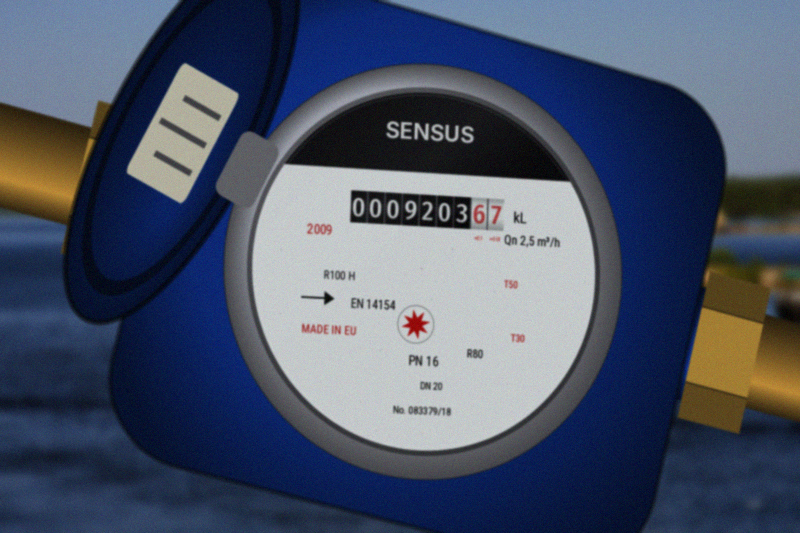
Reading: {"value": 9203.67, "unit": "kL"}
